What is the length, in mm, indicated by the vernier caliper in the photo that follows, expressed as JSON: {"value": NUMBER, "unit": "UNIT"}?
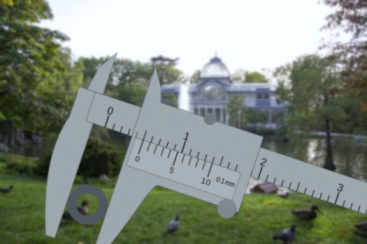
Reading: {"value": 5.0, "unit": "mm"}
